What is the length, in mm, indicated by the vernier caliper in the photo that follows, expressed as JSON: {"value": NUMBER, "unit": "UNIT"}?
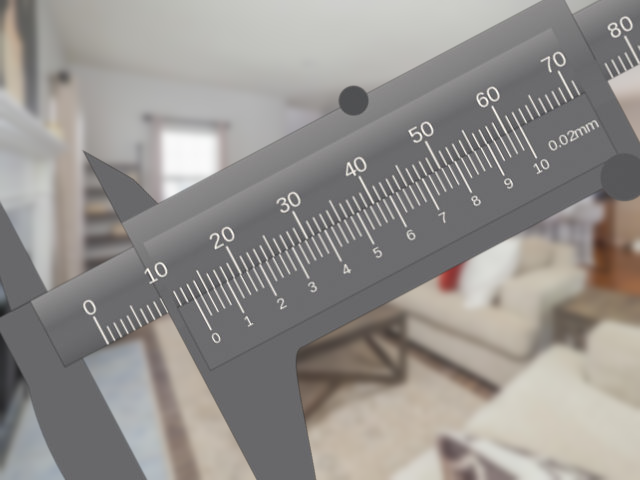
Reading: {"value": 13.0, "unit": "mm"}
